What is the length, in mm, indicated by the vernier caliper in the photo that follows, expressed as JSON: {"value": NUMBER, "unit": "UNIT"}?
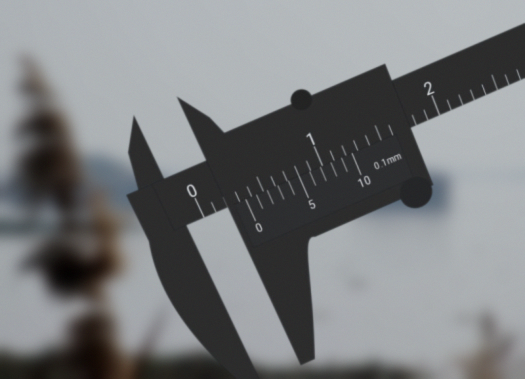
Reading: {"value": 3.5, "unit": "mm"}
